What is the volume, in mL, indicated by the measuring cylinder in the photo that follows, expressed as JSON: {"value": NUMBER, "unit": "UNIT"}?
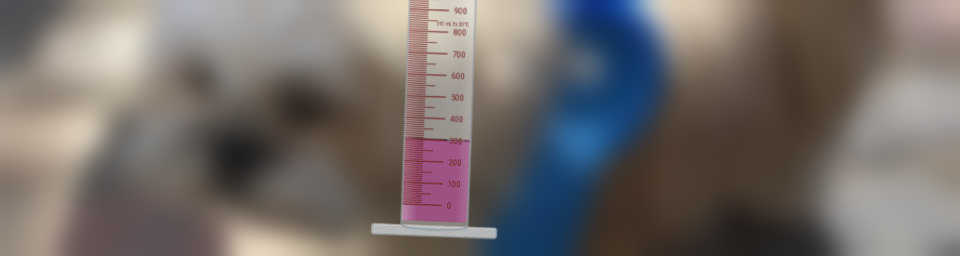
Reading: {"value": 300, "unit": "mL"}
